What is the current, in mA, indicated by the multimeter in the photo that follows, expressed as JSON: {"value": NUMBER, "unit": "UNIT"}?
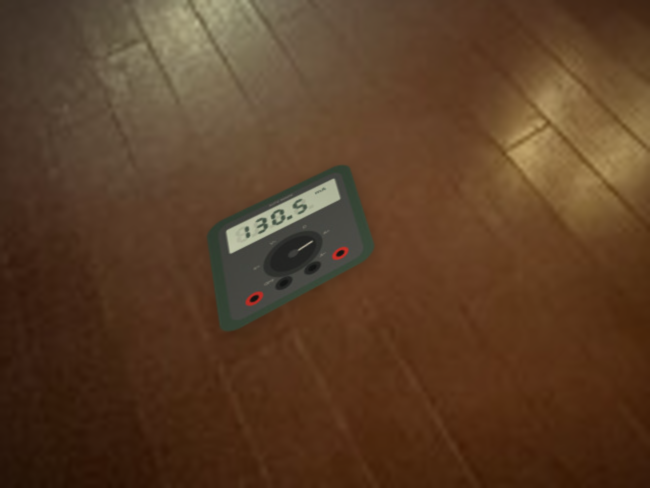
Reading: {"value": 130.5, "unit": "mA"}
